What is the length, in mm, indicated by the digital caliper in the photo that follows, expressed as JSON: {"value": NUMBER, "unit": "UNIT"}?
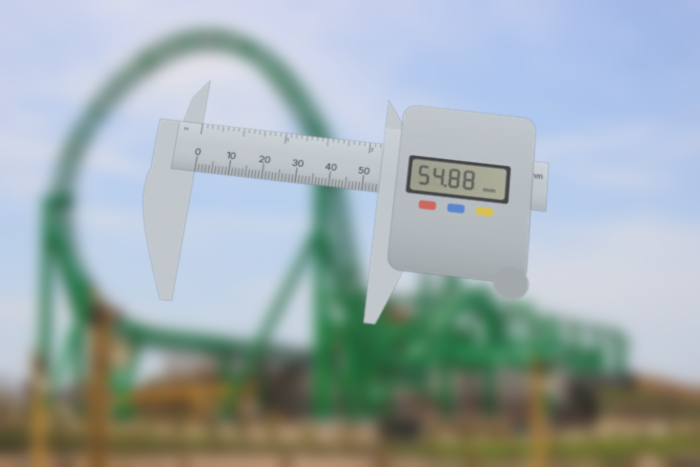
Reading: {"value": 54.88, "unit": "mm"}
